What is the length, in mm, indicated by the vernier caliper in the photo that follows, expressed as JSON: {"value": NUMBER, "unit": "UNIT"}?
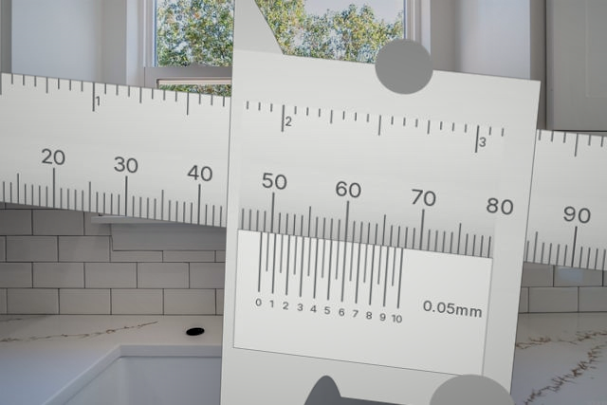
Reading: {"value": 48.6, "unit": "mm"}
